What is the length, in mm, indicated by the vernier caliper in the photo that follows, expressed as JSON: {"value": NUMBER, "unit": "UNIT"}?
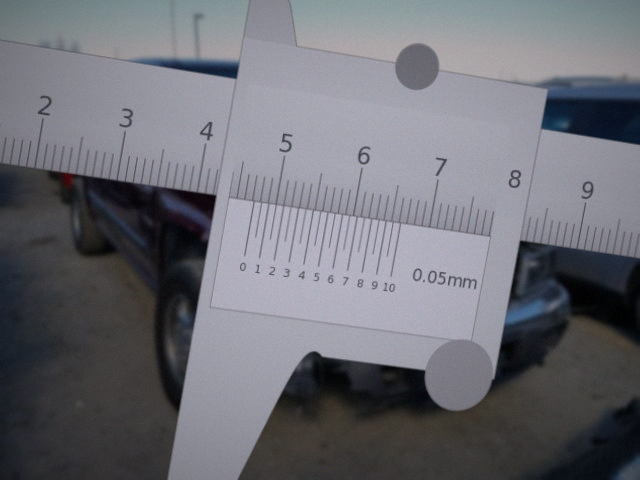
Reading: {"value": 47.2, "unit": "mm"}
